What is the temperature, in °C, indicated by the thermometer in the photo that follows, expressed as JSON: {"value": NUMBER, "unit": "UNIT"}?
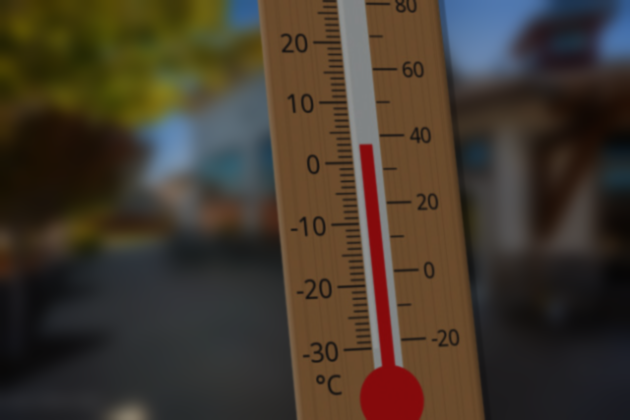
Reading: {"value": 3, "unit": "°C"}
